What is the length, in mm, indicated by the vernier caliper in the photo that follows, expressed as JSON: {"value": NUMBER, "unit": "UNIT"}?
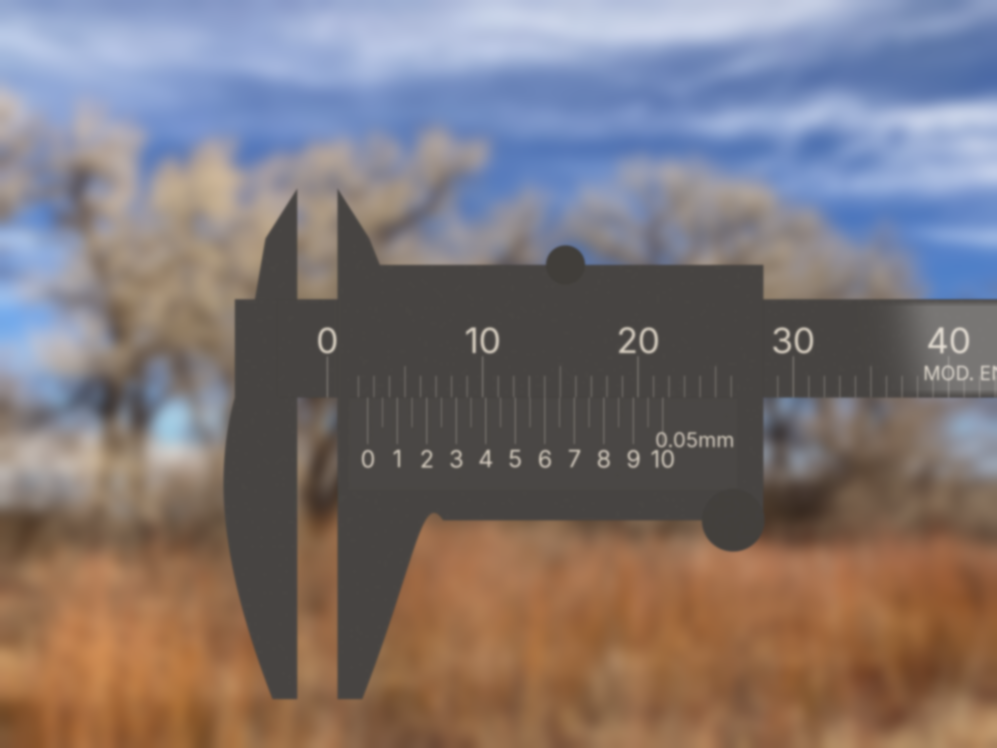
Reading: {"value": 2.6, "unit": "mm"}
